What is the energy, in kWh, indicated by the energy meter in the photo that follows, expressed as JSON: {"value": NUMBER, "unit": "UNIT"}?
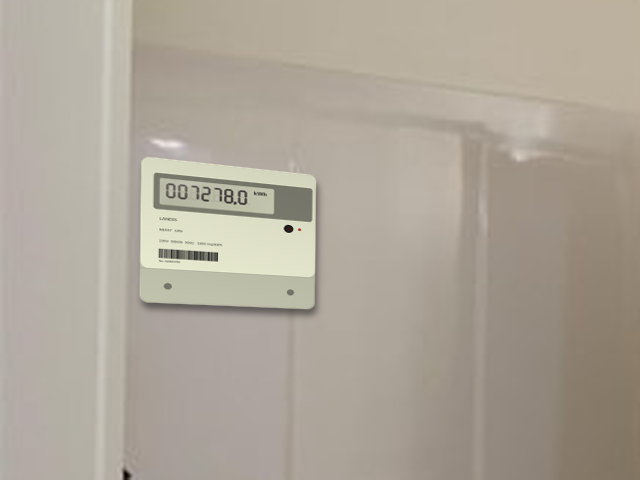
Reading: {"value": 7278.0, "unit": "kWh"}
